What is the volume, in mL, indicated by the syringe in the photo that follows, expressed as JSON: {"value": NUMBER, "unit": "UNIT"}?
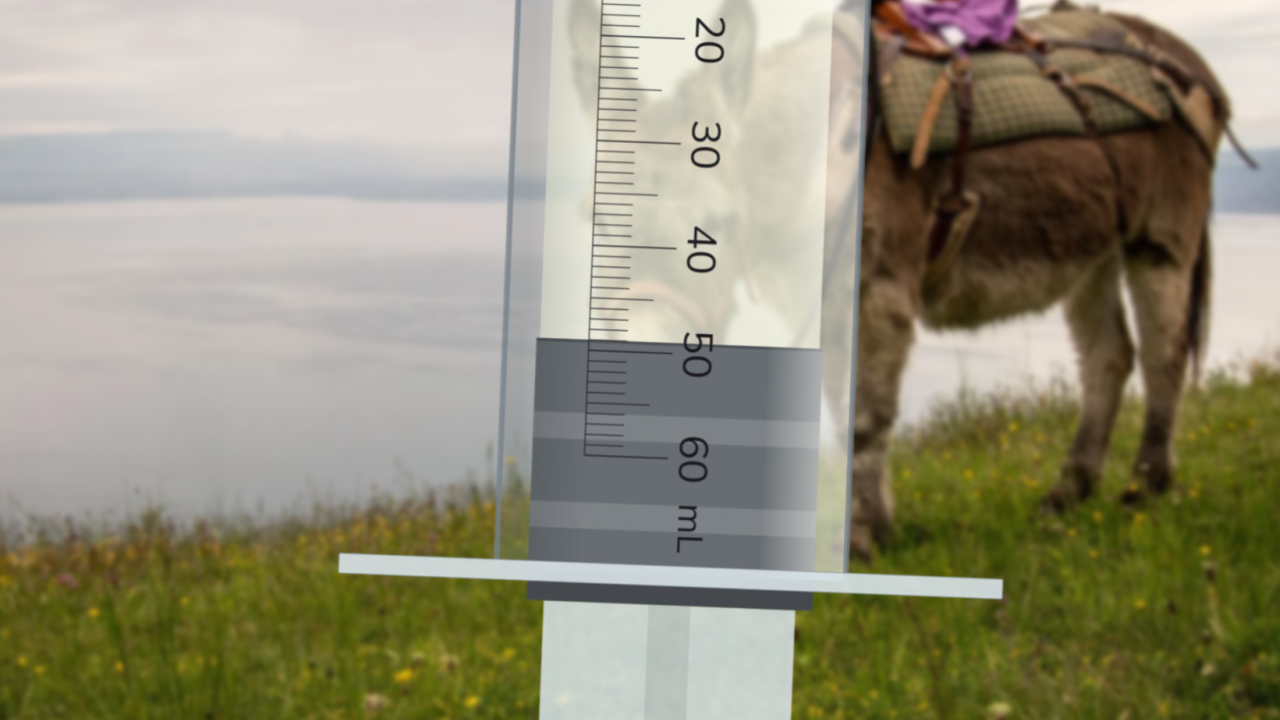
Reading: {"value": 49, "unit": "mL"}
